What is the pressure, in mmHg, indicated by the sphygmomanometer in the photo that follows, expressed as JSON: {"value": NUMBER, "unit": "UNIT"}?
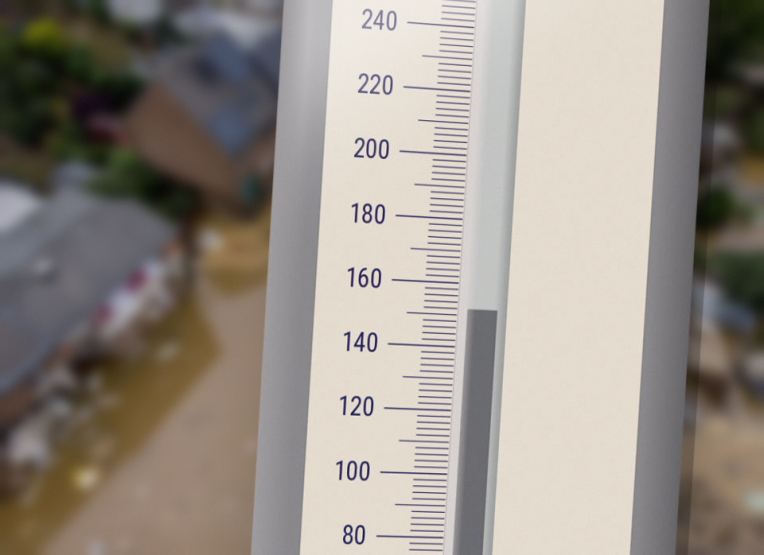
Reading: {"value": 152, "unit": "mmHg"}
